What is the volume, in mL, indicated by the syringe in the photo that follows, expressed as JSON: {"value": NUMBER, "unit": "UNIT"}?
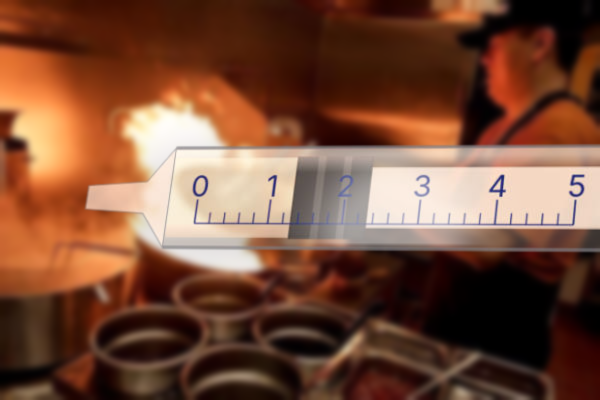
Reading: {"value": 1.3, "unit": "mL"}
